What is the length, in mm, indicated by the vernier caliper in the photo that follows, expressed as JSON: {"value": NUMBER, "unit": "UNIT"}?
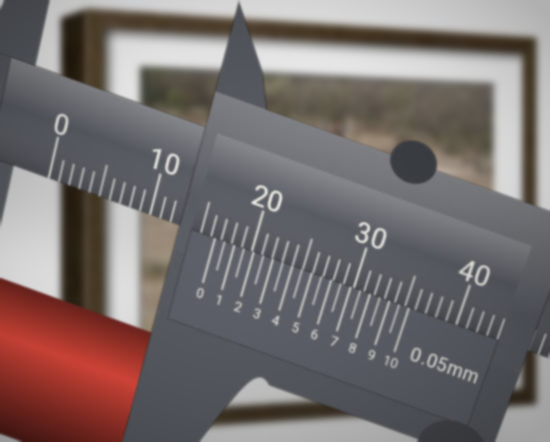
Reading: {"value": 16.4, "unit": "mm"}
